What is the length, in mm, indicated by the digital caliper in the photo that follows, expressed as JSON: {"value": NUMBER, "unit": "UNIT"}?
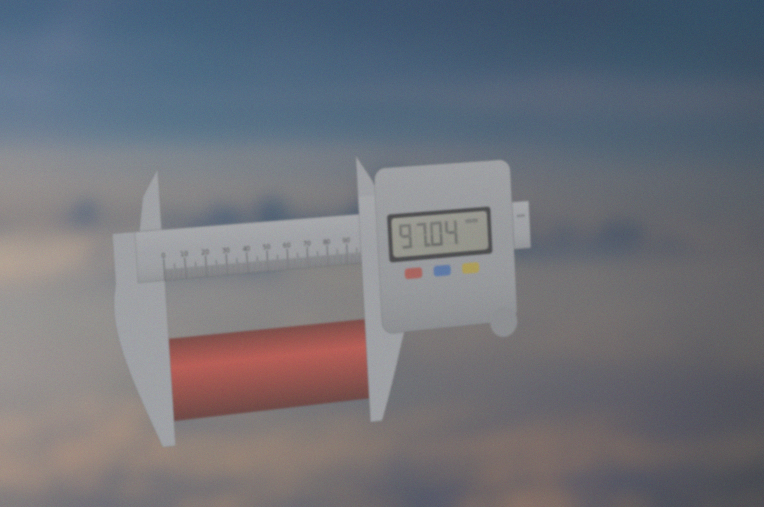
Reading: {"value": 97.04, "unit": "mm"}
